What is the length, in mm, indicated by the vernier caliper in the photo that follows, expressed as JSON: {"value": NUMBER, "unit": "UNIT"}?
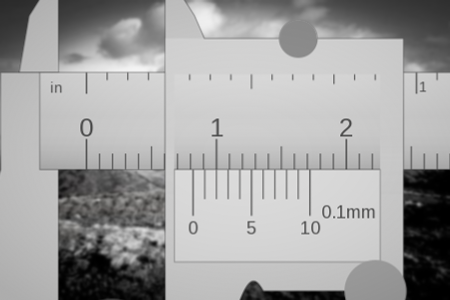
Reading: {"value": 8.2, "unit": "mm"}
